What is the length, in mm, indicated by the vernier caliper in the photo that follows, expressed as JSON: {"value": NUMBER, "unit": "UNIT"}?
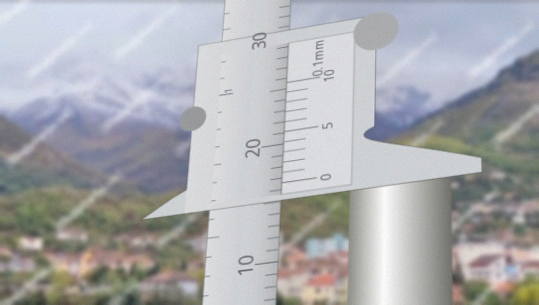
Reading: {"value": 16.6, "unit": "mm"}
